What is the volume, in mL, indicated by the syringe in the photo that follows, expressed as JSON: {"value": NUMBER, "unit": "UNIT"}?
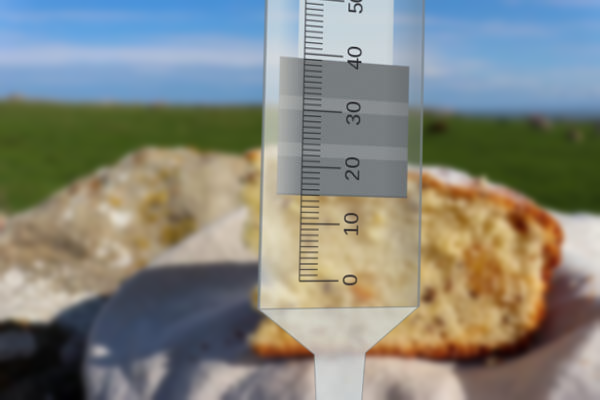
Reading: {"value": 15, "unit": "mL"}
